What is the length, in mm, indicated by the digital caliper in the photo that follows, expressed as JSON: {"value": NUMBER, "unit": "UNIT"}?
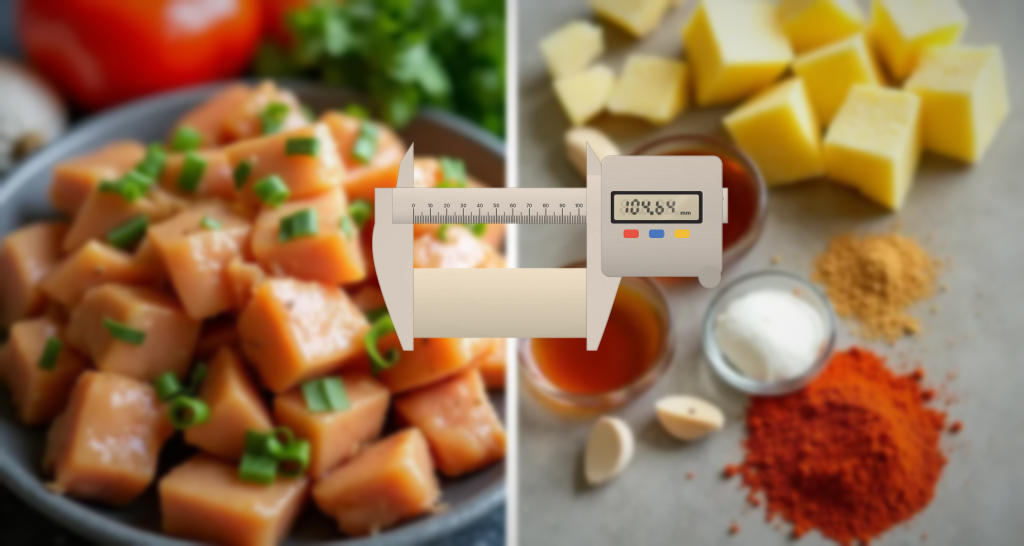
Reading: {"value": 104.64, "unit": "mm"}
